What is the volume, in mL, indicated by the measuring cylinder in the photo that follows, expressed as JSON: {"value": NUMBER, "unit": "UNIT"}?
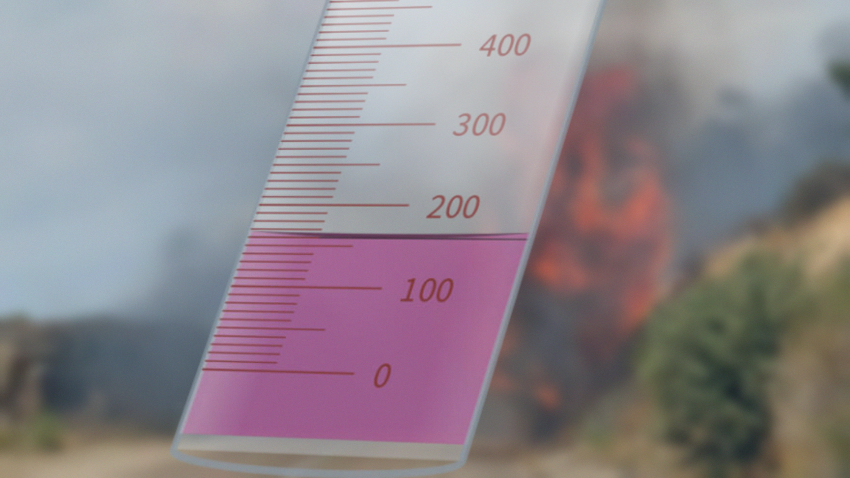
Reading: {"value": 160, "unit": "mL"}
